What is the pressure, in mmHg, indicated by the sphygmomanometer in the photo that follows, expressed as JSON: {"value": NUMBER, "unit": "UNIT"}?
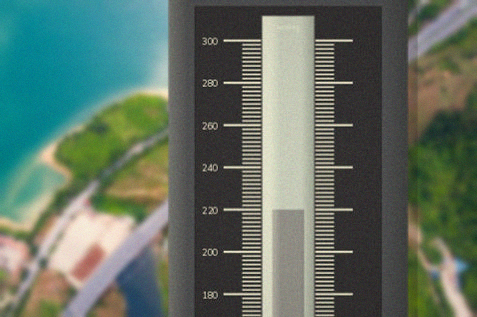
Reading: {"value": 220, "unit": "mmHg"}
